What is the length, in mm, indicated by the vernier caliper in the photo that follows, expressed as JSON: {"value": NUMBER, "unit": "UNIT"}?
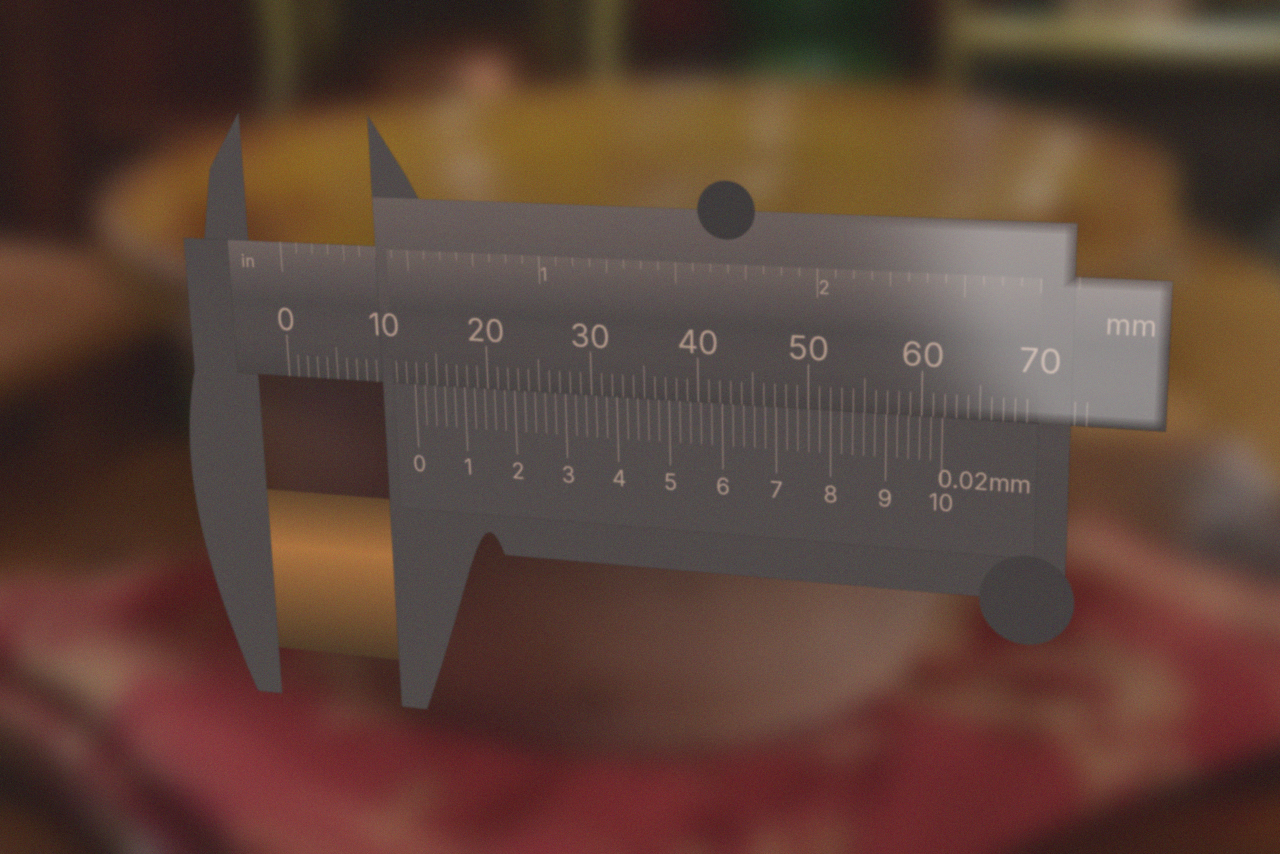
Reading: {"value": 12.8, "unit": "mm"}
